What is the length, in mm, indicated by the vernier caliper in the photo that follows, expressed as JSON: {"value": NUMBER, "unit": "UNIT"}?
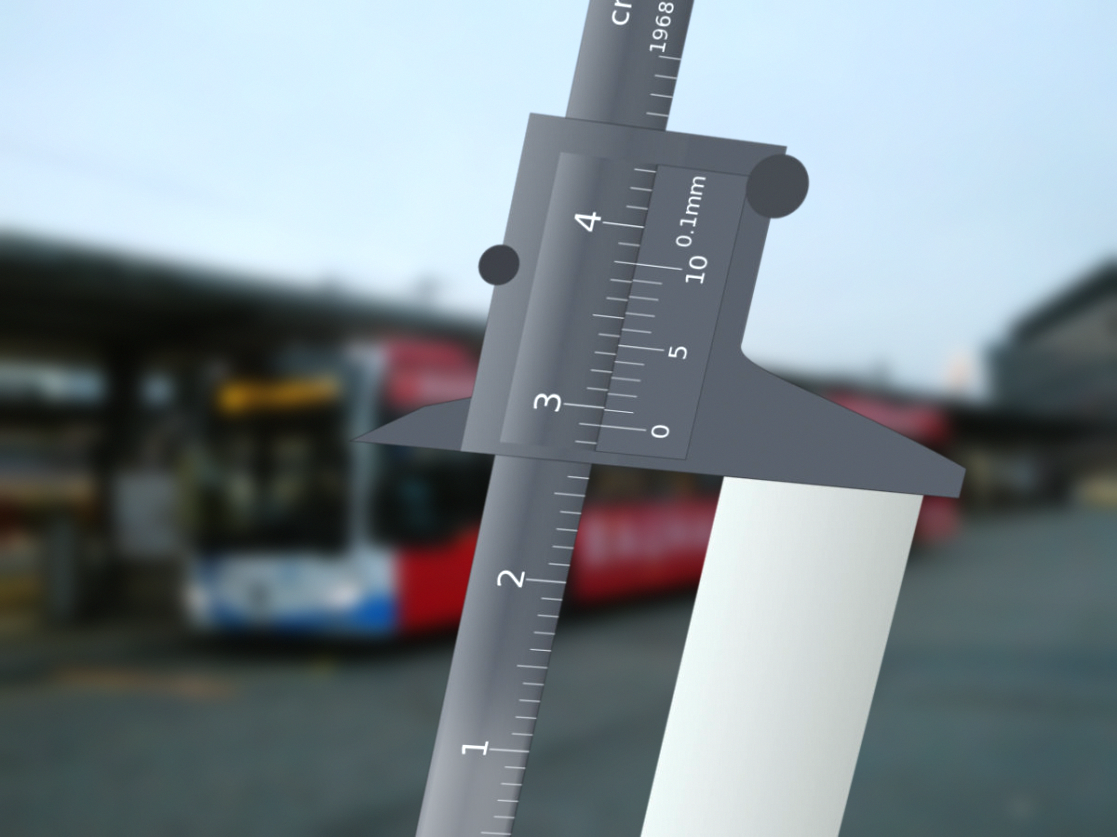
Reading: {"value": 29.0, "unit": "mm"}
